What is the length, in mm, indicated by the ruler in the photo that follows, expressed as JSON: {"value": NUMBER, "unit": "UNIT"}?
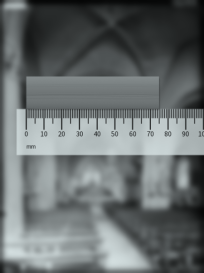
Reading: {"value": 75, "unit": "mm"}
